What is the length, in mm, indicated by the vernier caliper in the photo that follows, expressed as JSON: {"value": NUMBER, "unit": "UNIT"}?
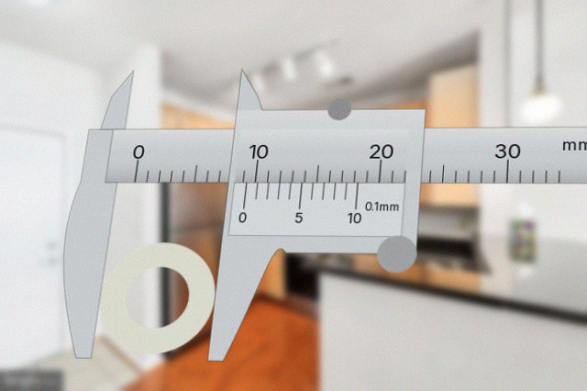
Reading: {"value": 9.3, "unit": "mm"}
